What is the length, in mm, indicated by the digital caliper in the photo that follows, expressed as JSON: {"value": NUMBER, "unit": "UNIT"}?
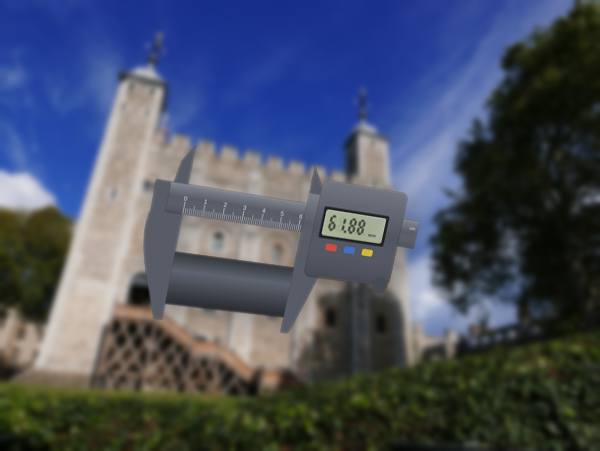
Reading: {"value": 61.88, "unit": "mm"}
